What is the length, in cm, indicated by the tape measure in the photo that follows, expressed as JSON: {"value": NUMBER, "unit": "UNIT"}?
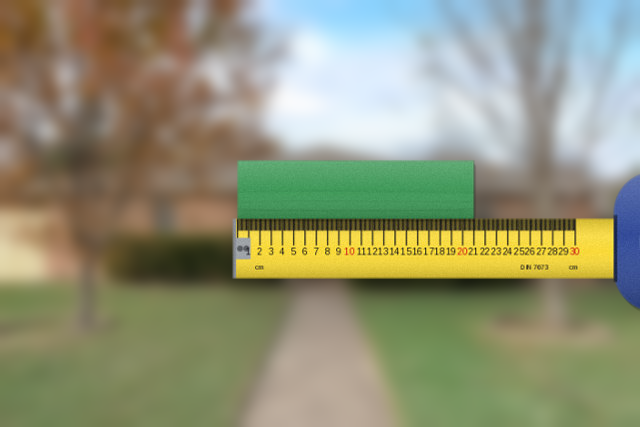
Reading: {"value": 21, "unit": "cm"}
